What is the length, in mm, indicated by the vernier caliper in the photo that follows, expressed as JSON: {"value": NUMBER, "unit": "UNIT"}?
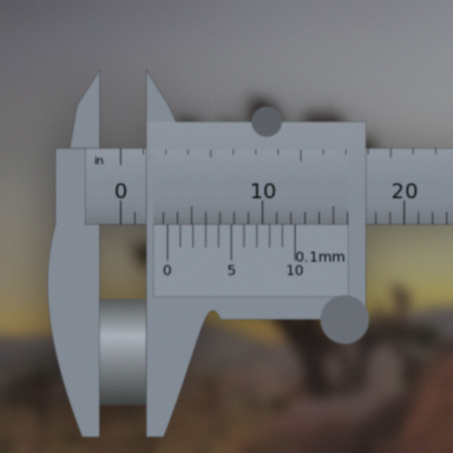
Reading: {"value": 3.3, "unit": "mm"}
